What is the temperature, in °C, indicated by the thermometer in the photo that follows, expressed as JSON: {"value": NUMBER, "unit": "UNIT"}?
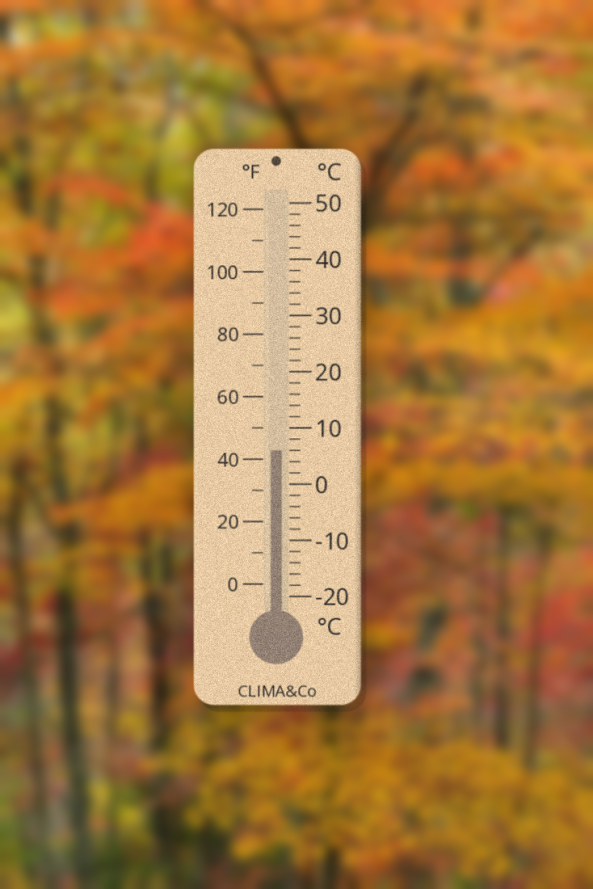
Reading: {"value": 6, "unit": "°C"}
